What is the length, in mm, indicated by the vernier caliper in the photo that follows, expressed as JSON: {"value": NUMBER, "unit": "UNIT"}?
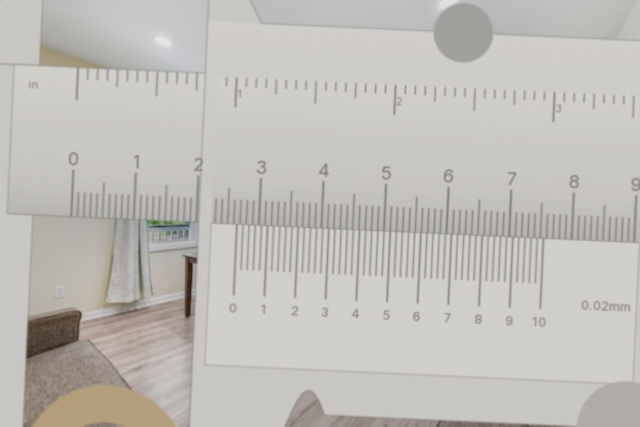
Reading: {"value": 26.5, "unit": "mm"}
